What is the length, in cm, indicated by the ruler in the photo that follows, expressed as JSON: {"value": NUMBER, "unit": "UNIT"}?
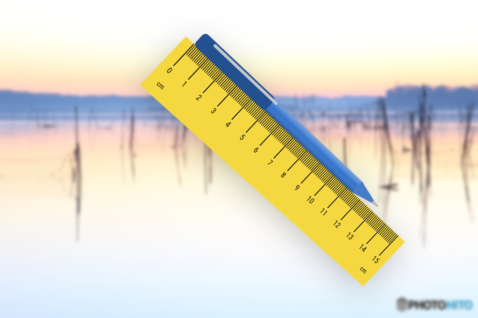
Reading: {"value": 13, "unit": "cm"}
